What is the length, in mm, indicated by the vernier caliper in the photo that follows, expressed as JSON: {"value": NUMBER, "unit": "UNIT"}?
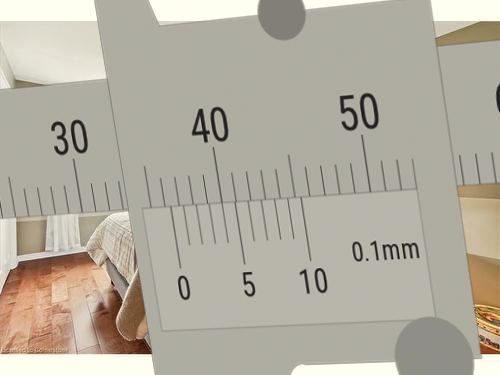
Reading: {"value": 36.4, "unit": "mm"}
